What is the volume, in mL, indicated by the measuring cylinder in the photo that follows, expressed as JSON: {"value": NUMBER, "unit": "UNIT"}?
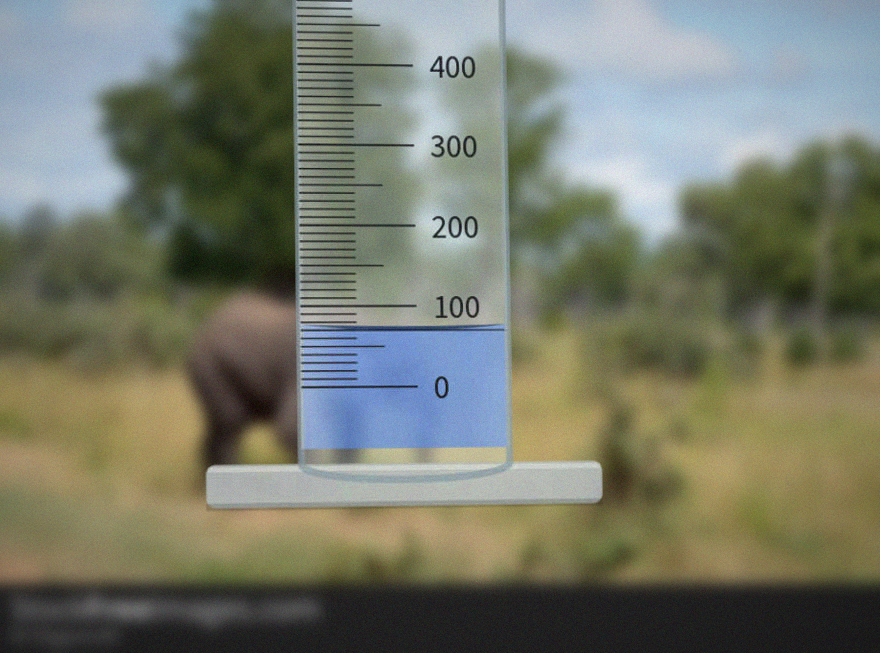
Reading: {"value": 70, "unit": "mL"}
